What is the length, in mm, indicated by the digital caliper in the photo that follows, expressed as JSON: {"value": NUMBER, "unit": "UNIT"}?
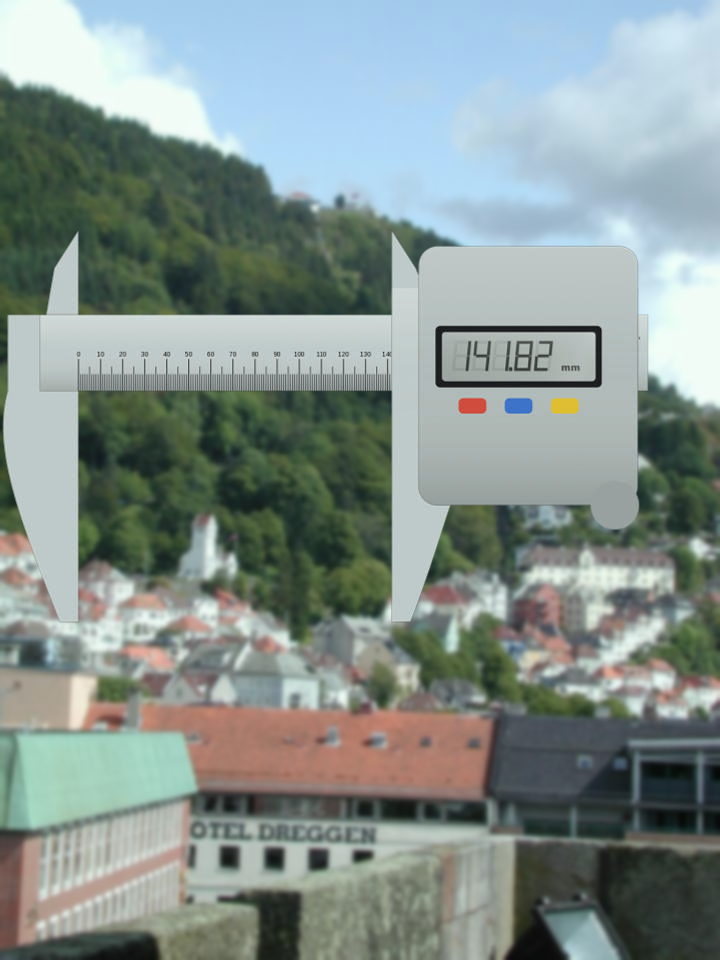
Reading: {"value": 141.82, "unit": "mm"}
